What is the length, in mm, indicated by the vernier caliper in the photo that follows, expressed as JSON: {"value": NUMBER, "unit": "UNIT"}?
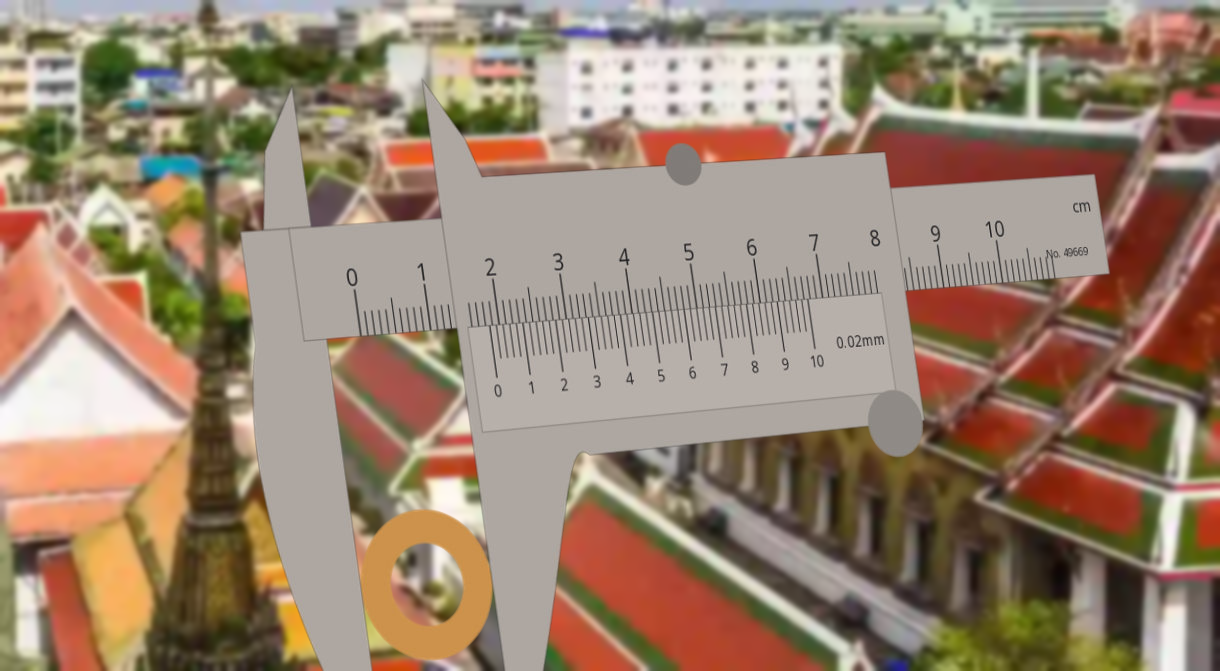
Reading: {"value": 18.6, "unit": "mm"}
